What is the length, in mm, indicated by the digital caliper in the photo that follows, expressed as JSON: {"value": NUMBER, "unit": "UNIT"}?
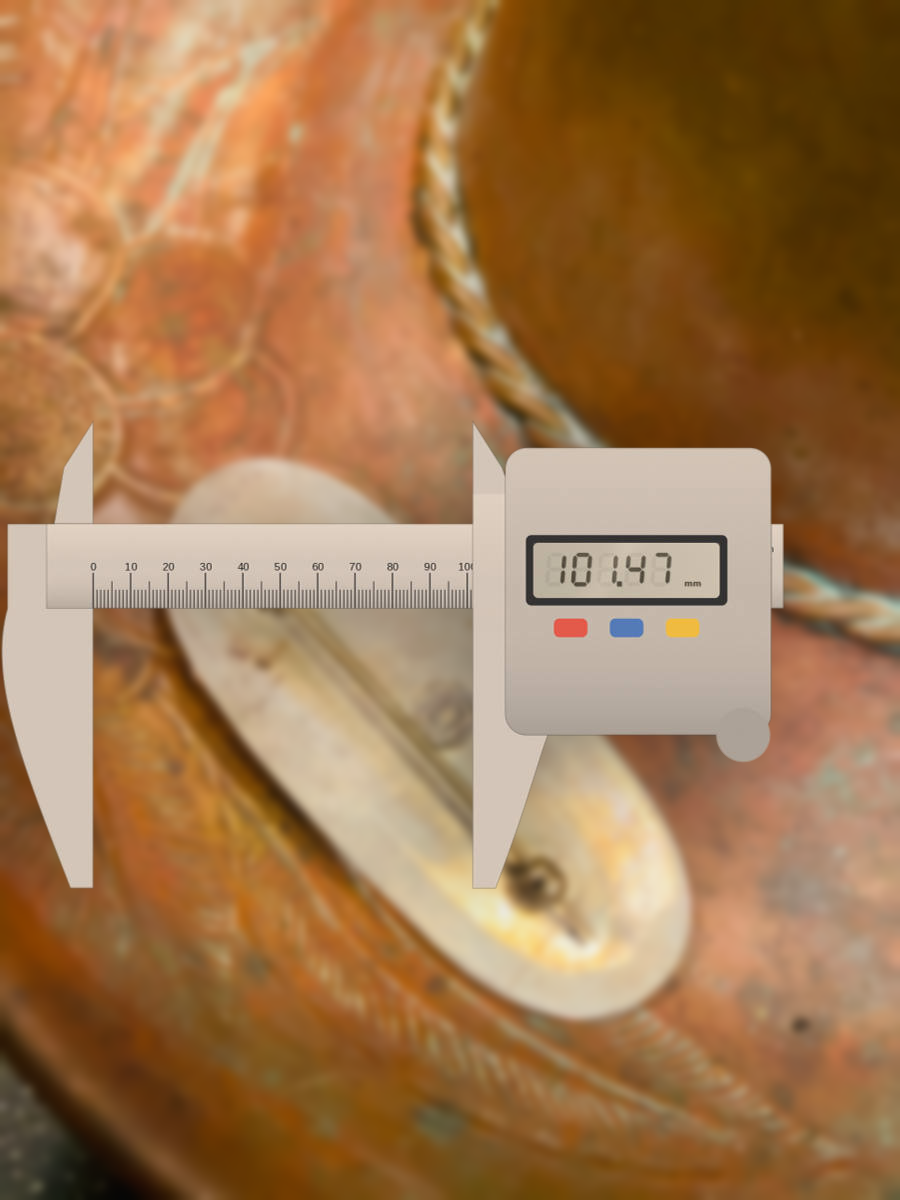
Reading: {"value": 101.47, "unit": "mm"}
